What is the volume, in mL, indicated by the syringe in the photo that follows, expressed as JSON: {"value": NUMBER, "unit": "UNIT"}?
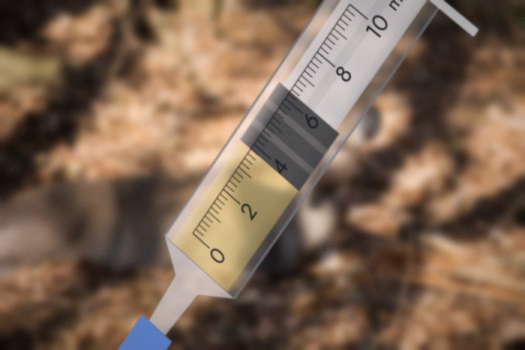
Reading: {"value": 3.8, "unit": "mL"}
